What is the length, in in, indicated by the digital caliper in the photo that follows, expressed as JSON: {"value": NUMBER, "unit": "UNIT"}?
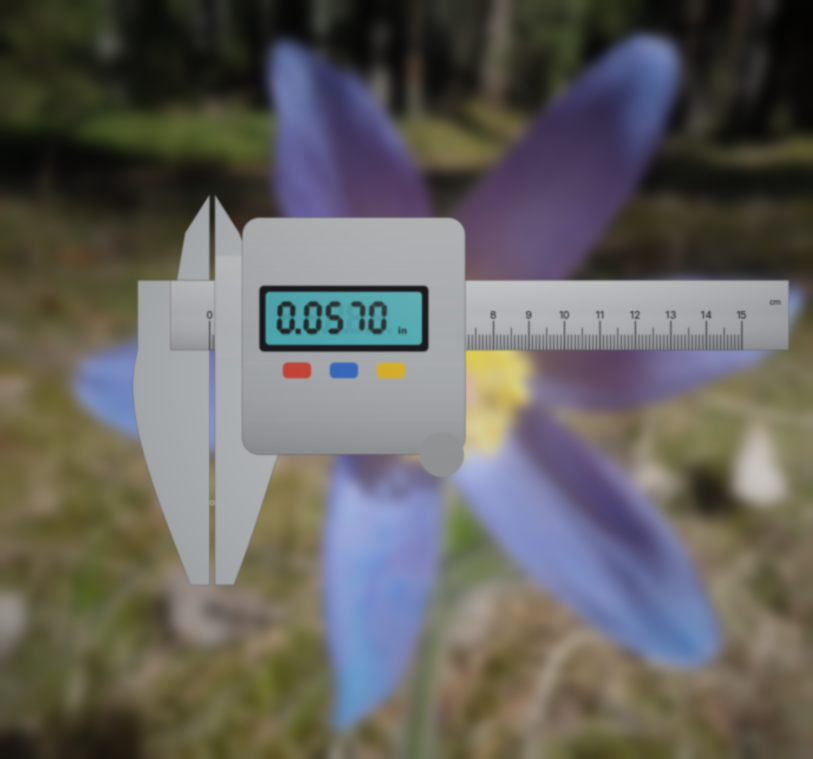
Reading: {"value": 0.0570, "unit": "in"}
